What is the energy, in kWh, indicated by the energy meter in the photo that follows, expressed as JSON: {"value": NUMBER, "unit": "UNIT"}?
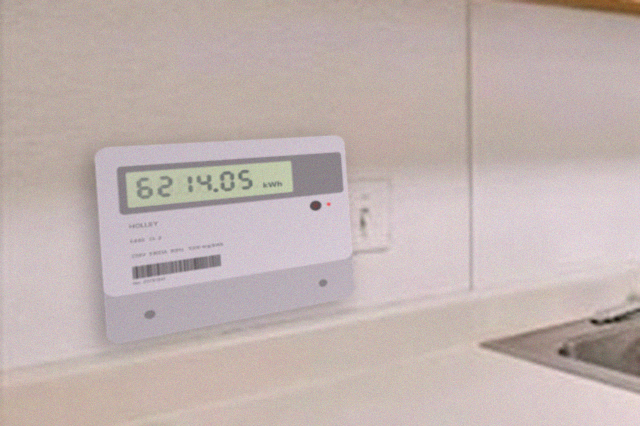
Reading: {"value": 6214.05, "unit": "kWh"}
